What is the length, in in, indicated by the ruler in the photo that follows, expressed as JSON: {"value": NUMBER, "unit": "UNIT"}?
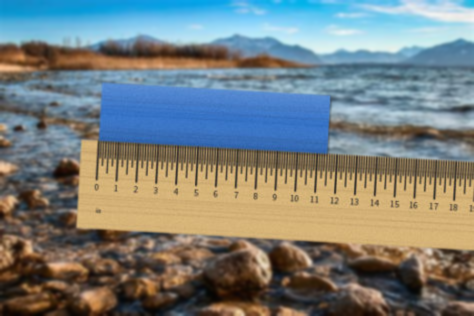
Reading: {"value": 11.5, "unit": "in"}
